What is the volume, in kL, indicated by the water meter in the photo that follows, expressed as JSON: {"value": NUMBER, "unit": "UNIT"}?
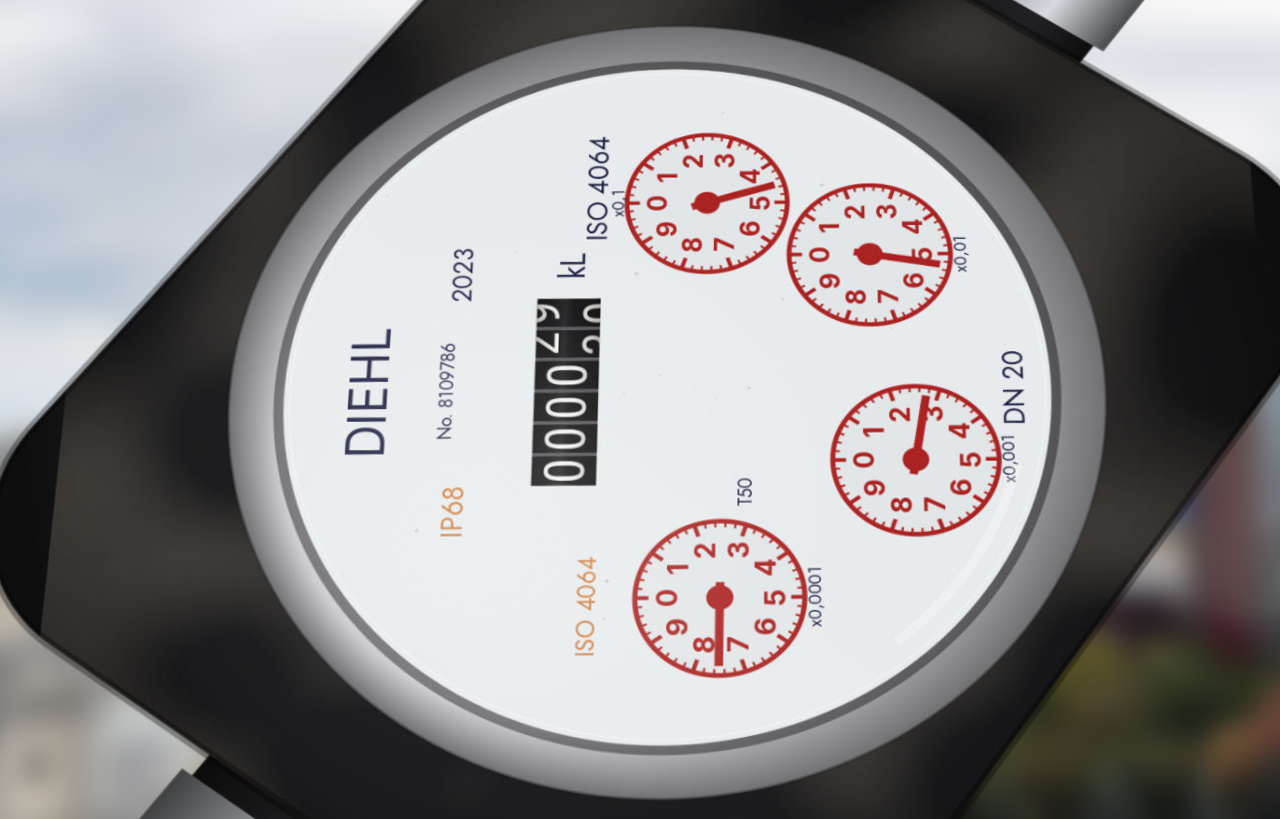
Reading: {"value": 29.4527, "unit": "kL"}
